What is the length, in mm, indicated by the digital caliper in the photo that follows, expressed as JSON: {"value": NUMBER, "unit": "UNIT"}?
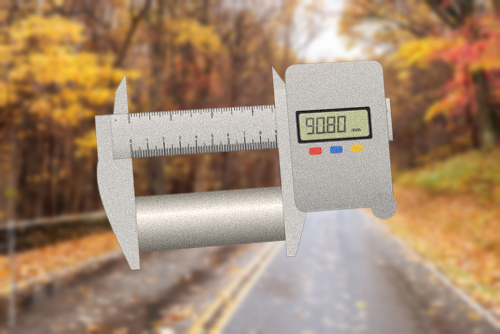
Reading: {"value": 90.80, "unit": "mm"}
